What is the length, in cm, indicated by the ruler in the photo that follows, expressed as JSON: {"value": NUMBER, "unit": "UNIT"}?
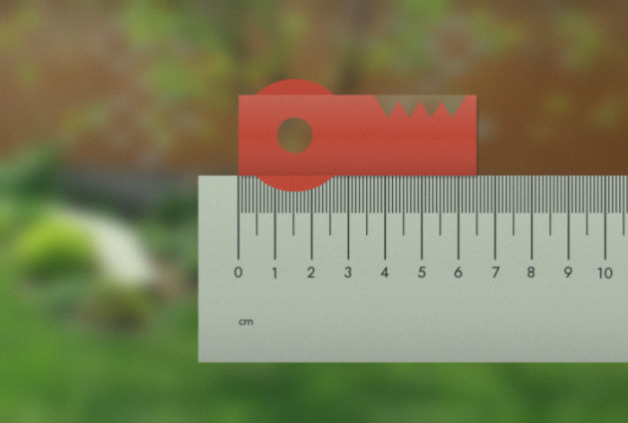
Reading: {"value": 6.5, "unit": "cm"}
